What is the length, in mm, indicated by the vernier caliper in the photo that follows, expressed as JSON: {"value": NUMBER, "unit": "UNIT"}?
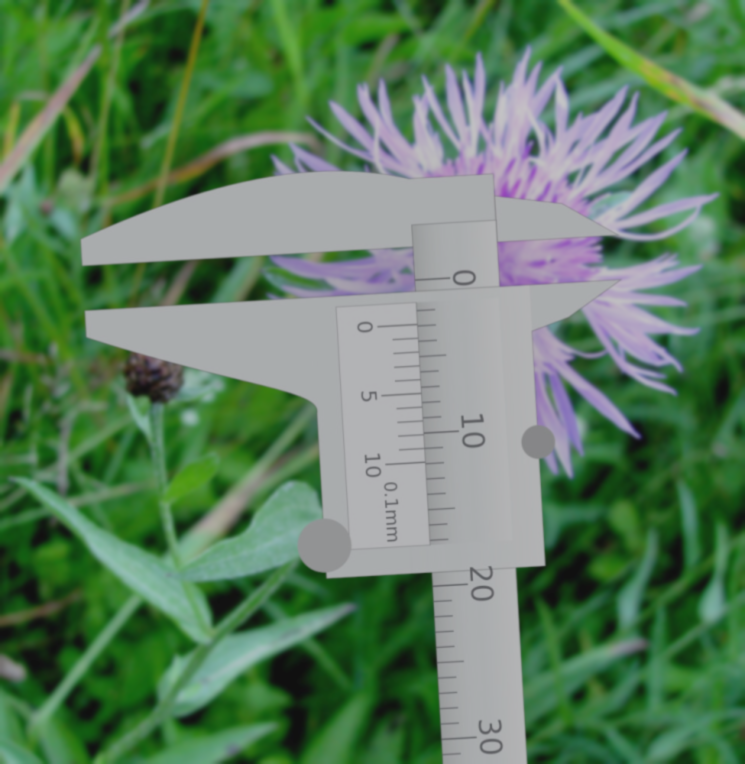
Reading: {"value": 2.9, "unit": "mm"}
